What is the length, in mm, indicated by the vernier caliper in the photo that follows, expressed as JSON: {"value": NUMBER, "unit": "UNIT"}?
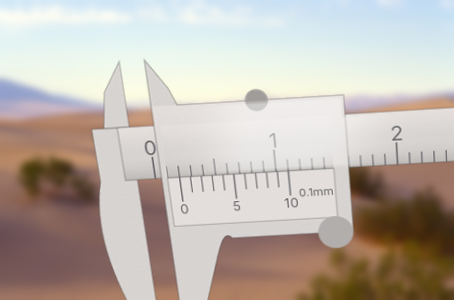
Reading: {"value": 2.0, "unit": "mm"}
